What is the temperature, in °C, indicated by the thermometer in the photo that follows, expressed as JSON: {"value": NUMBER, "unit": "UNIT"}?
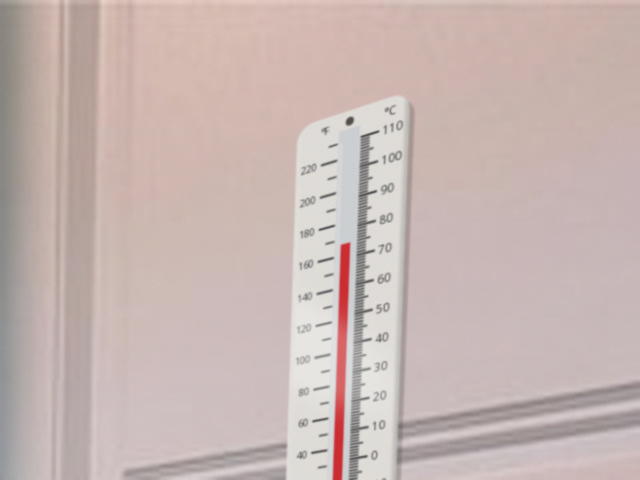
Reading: {"value": 75, "unit": "°C"}
